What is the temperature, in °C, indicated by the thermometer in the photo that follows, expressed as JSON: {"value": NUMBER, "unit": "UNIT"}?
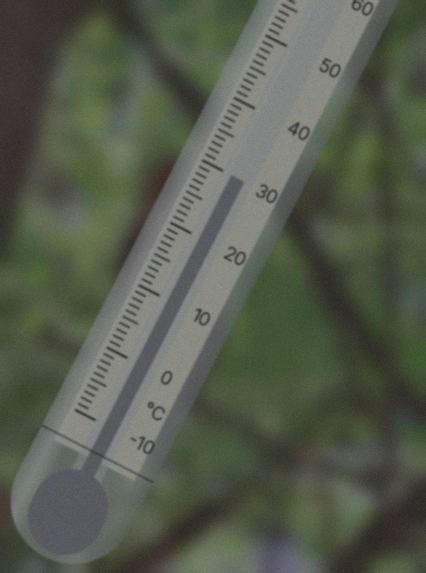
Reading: {"value": 30, "unit": "°C"}
